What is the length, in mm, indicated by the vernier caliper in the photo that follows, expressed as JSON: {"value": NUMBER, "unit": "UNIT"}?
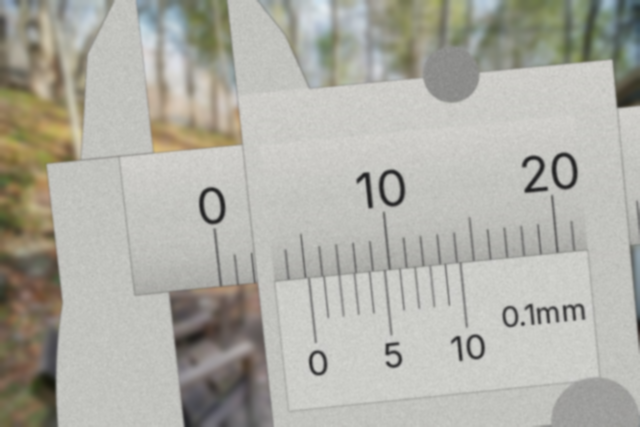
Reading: {"value": 5.2, "unit": "mm"}
